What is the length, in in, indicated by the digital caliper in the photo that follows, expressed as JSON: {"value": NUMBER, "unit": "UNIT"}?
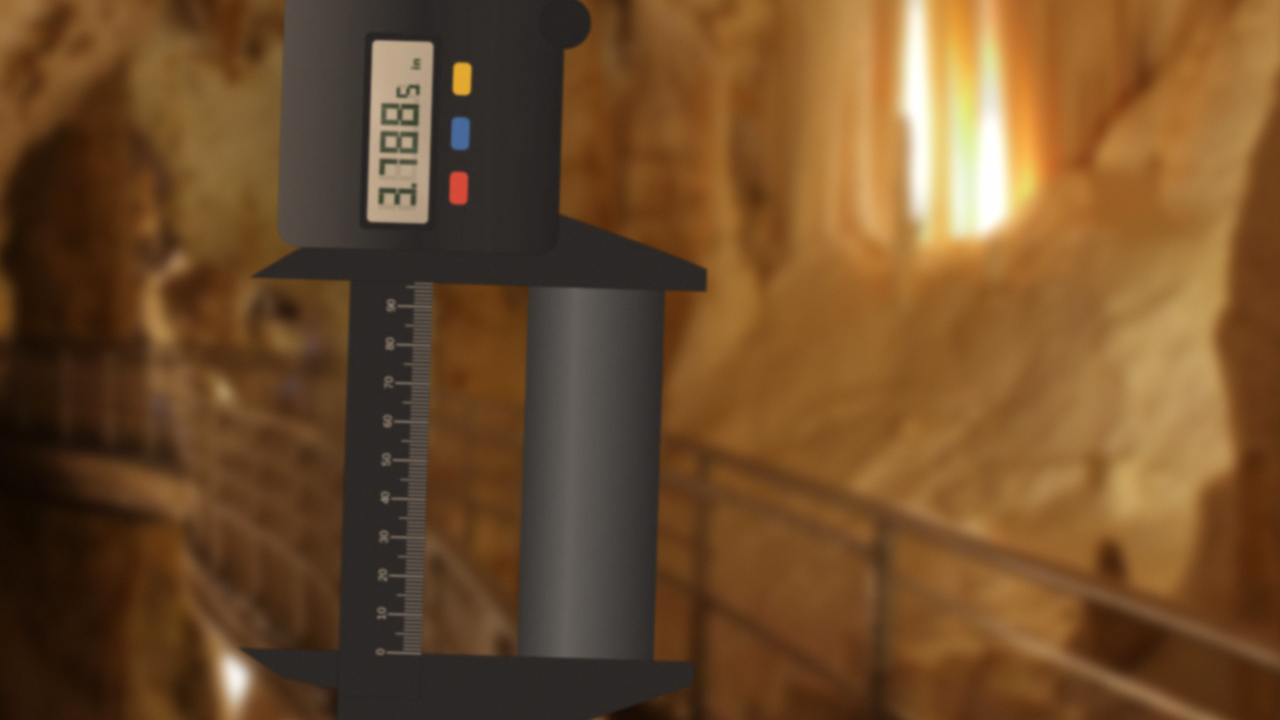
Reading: {"value": 3.7885, "unit": "in"}
